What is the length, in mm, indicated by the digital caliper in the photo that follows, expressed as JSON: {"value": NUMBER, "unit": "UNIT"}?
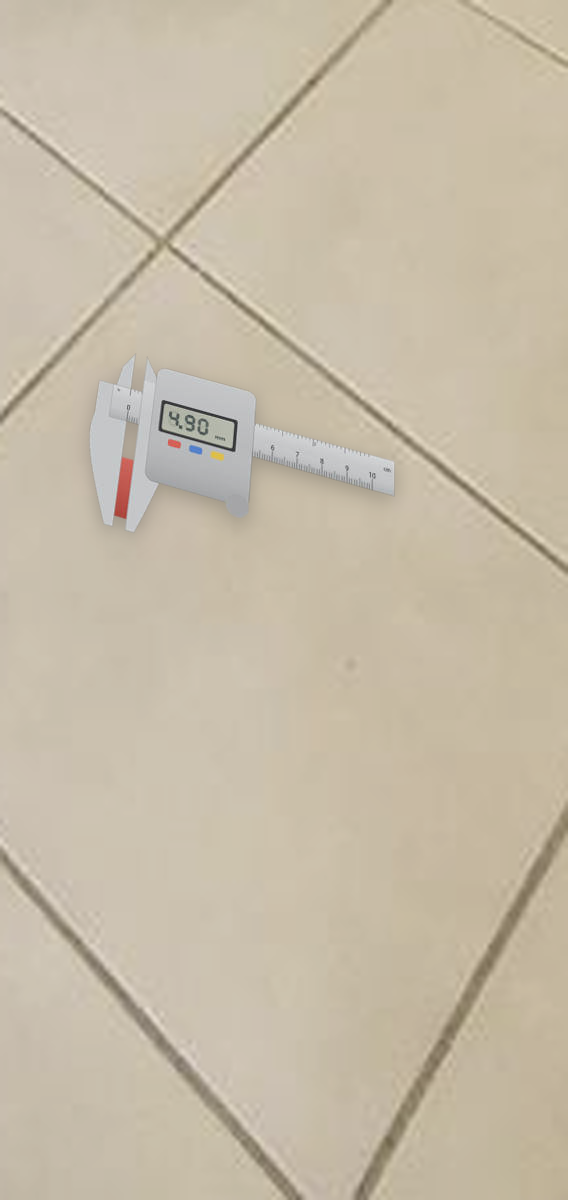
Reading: {"value": 4.90, "unit": "mm"}
